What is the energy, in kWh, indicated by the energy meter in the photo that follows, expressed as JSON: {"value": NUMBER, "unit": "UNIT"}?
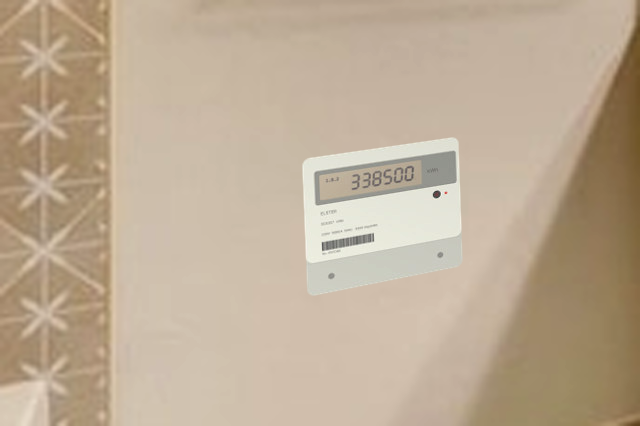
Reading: {"value": 338500, "unit": "kWh"}
